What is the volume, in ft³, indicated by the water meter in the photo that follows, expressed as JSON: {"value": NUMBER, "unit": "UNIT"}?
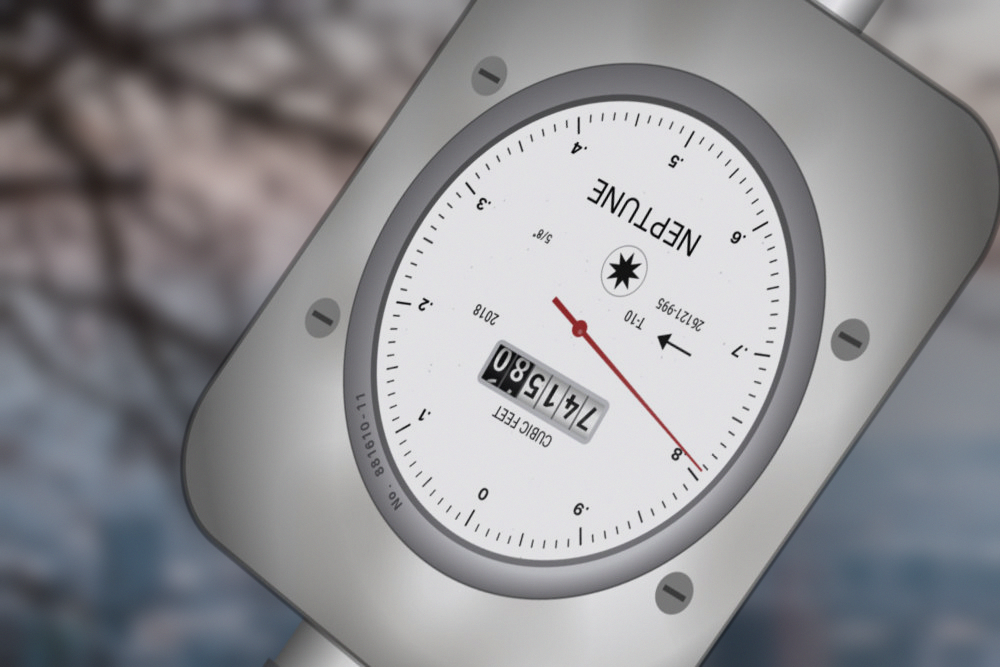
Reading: {"value": 741579.79, "unit": "ft³"}
